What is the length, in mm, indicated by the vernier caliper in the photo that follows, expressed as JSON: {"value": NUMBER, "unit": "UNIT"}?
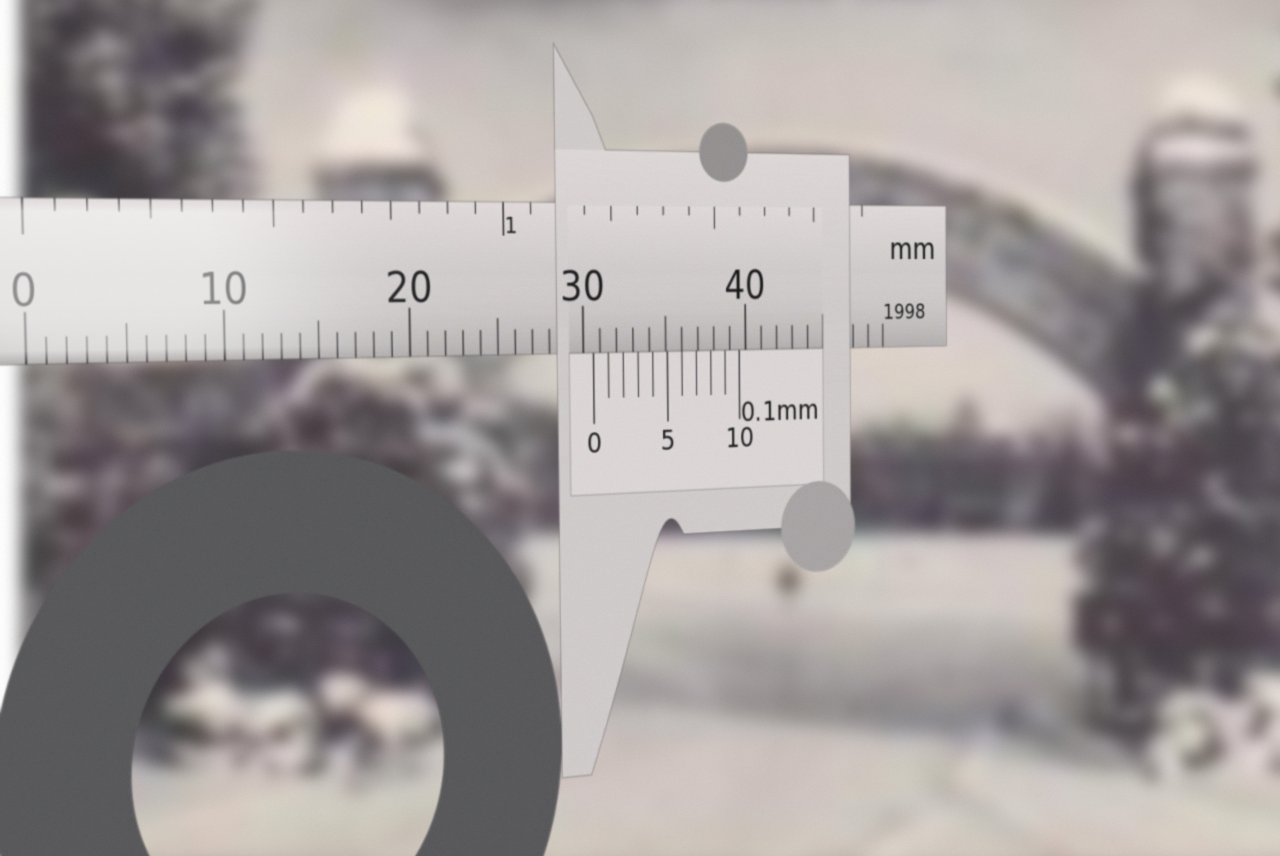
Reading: {"value": 30.6, "unit": "mm"}
